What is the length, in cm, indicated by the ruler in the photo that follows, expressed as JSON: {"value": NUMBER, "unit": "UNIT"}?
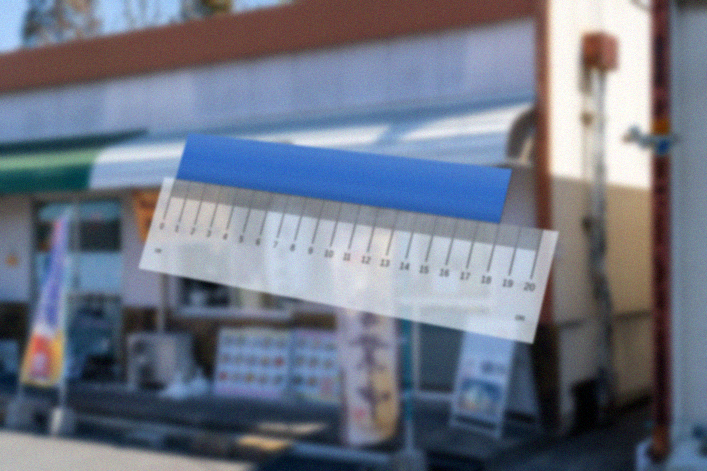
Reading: {"value": 18, "unit": "cm"}
